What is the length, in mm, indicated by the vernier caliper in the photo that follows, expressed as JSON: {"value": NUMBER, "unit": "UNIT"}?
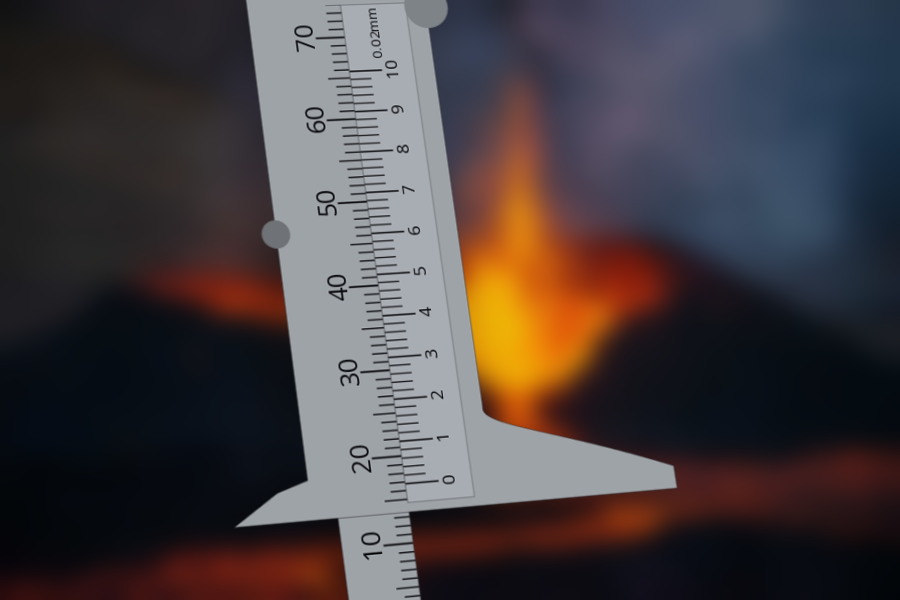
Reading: {"value": 16.8, "unit": "mm"}
